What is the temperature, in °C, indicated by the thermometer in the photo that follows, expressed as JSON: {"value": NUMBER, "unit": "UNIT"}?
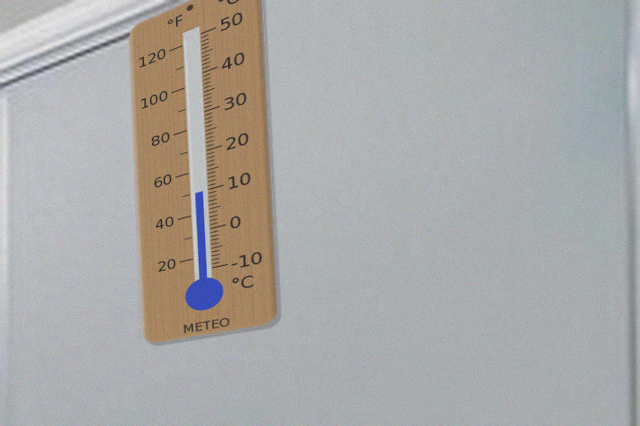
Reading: {"value": 10, "unit": "°C"}
